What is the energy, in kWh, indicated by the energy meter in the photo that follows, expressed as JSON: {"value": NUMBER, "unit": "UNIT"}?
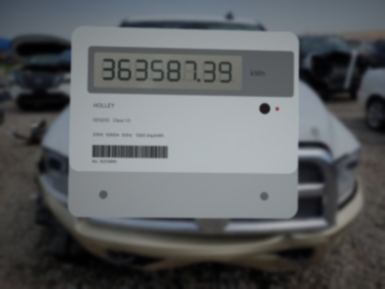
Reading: {"value": 363587.39, "unit": "kWh"}
